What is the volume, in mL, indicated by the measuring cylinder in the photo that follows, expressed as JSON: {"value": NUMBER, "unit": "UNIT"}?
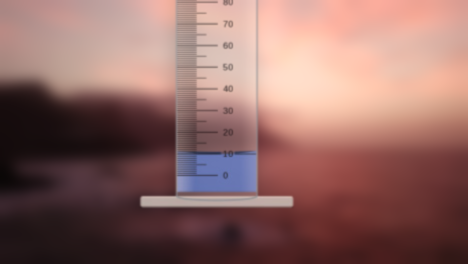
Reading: {"value": 10, "unit": "mL"}
